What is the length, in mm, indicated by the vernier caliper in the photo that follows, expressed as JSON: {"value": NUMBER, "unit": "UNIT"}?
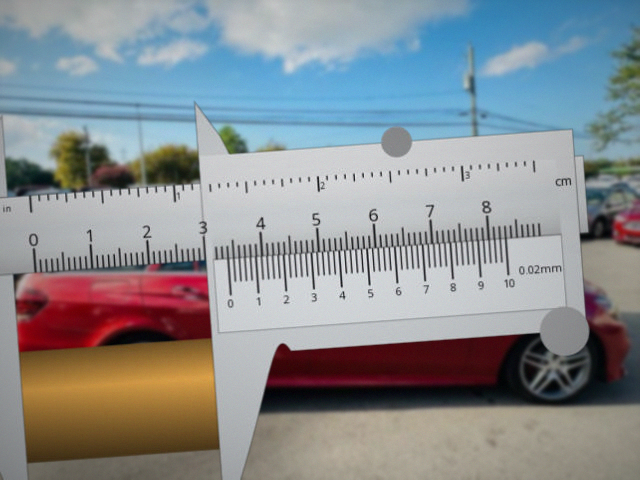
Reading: {"value": 34.0, "unit": "mm"}
